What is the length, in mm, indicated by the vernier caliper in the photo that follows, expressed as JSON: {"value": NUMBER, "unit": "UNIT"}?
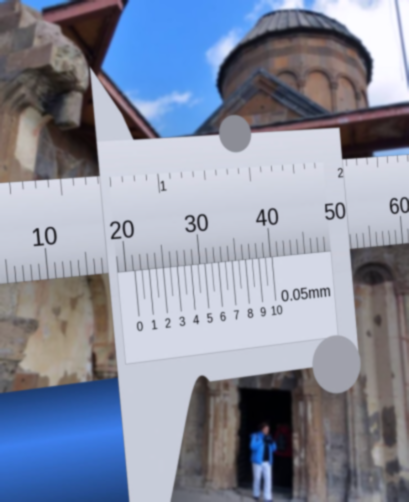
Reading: {"value": 21.2, "unit": "mm"}
